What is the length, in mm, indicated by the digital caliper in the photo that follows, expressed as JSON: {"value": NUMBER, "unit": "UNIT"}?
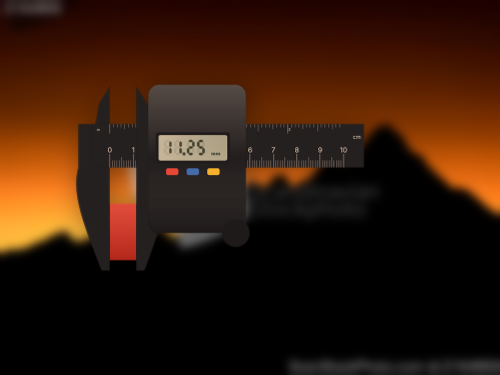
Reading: {"value": 11.25, "unit": "mm"}
